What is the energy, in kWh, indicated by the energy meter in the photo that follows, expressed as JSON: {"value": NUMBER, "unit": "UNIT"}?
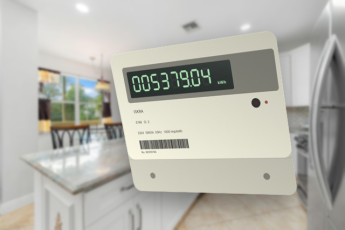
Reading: {"value": 5379.04, "unit": "kWh"}
